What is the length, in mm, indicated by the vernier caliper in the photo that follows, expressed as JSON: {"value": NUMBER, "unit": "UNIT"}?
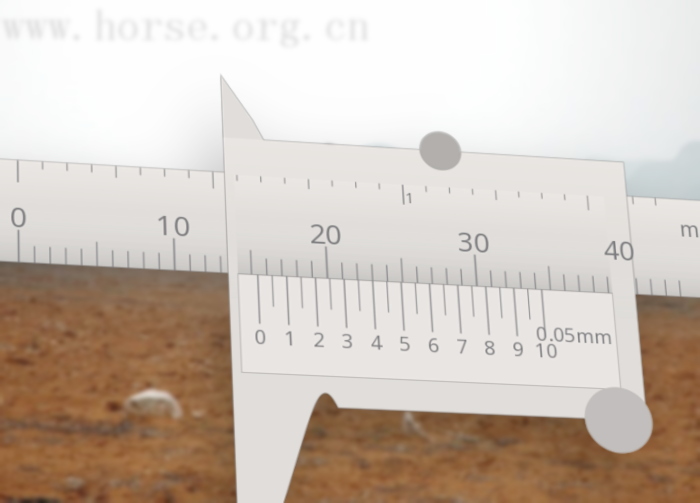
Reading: {"value": 15.4, "unit": "mm"}
